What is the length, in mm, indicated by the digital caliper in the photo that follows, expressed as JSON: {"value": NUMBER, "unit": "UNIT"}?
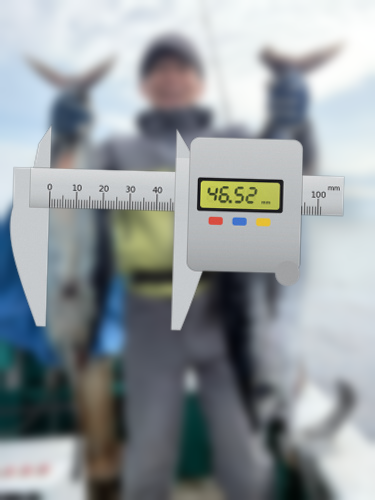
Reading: {"value": 46.52, "unit": "mm"}
